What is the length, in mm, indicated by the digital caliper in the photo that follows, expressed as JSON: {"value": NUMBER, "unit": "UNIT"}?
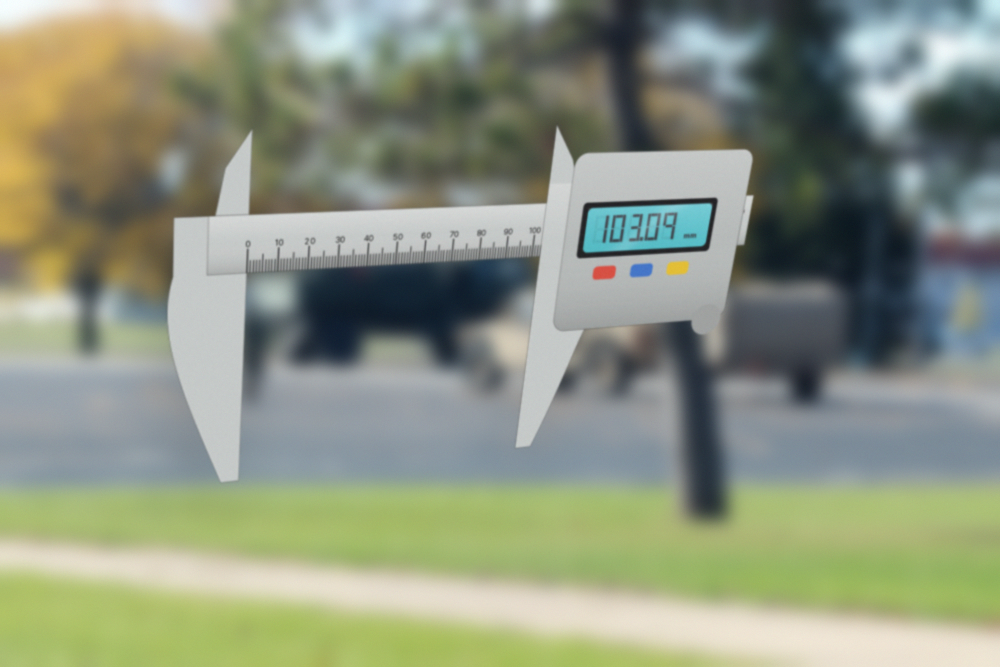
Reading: {"value": 103.09, "unit": "mm"}
